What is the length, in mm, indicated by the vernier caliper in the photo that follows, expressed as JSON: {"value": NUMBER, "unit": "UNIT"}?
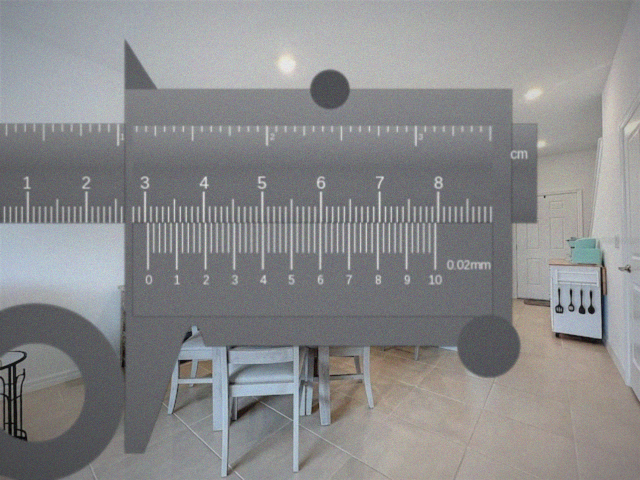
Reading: {"value": 30.5, "unit": "mm"}
